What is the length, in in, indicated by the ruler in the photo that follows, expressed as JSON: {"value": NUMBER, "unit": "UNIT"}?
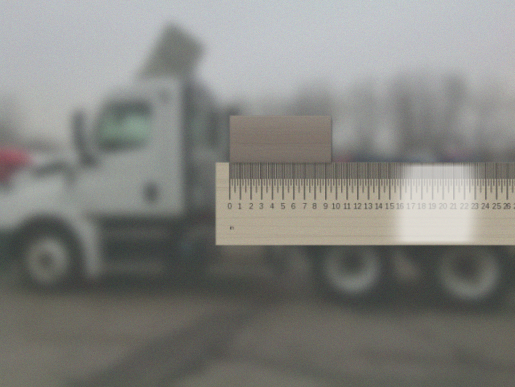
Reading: {"value": 9.5, "unit": "in"}
